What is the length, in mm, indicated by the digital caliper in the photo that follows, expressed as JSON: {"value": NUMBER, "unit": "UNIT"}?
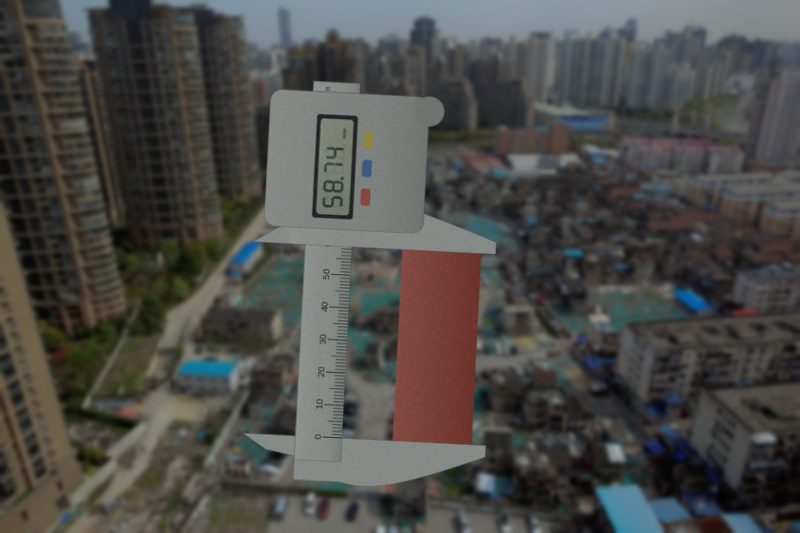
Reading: {"value": 58.74, "unit": "mm"}
